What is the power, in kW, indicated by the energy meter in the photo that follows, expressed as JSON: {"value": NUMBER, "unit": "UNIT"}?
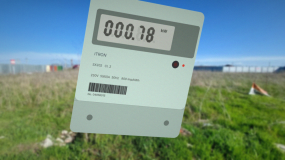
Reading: {"value": 0.78, "unit": "kW"}
